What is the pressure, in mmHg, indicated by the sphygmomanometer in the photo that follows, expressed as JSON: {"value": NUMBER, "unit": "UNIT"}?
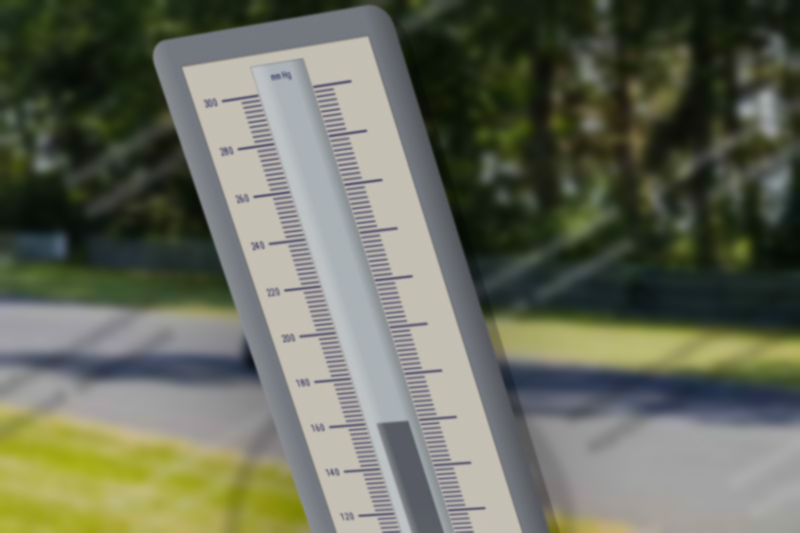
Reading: {"value": 160, "unit": "mmHg"}
